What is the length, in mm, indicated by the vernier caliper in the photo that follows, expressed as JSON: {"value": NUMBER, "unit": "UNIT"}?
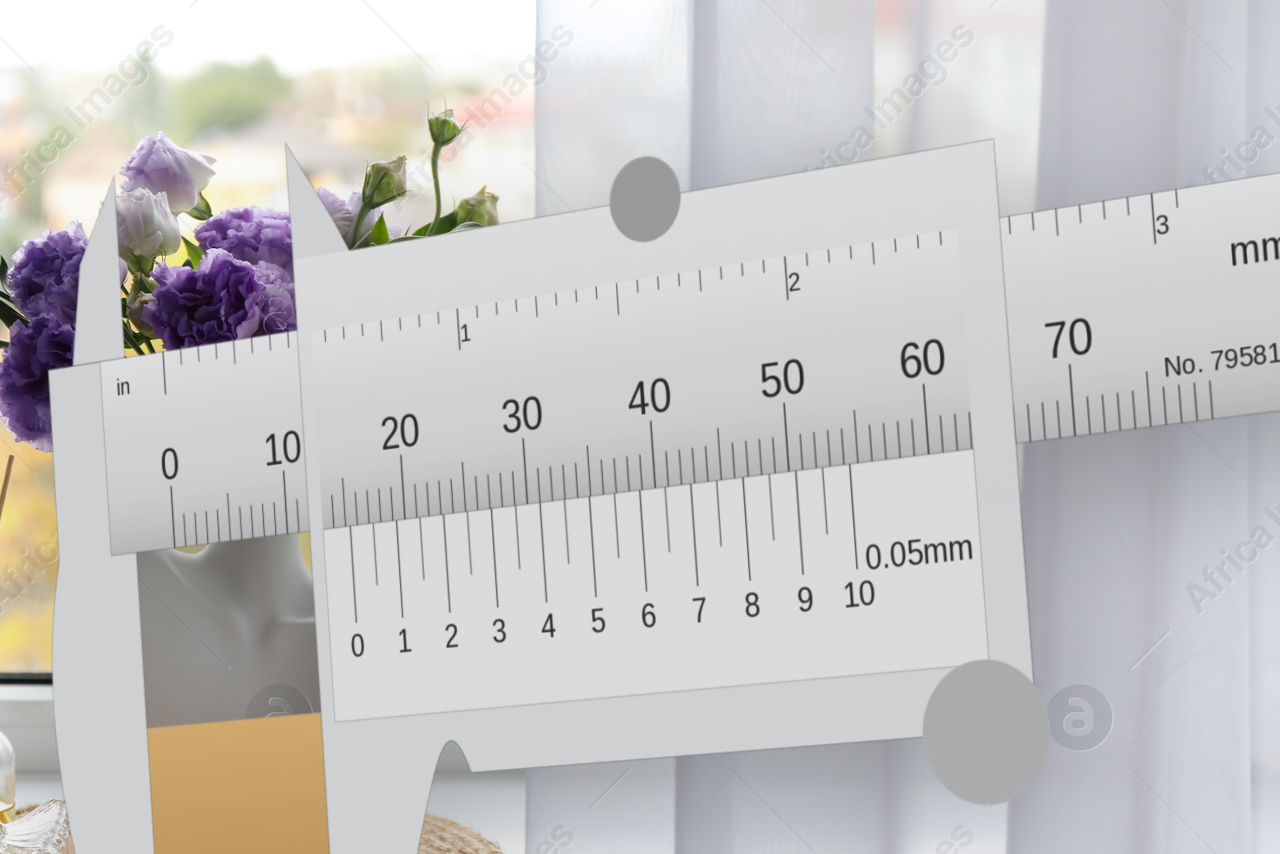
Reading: {"value": 15.4, "unit": "mm"}
